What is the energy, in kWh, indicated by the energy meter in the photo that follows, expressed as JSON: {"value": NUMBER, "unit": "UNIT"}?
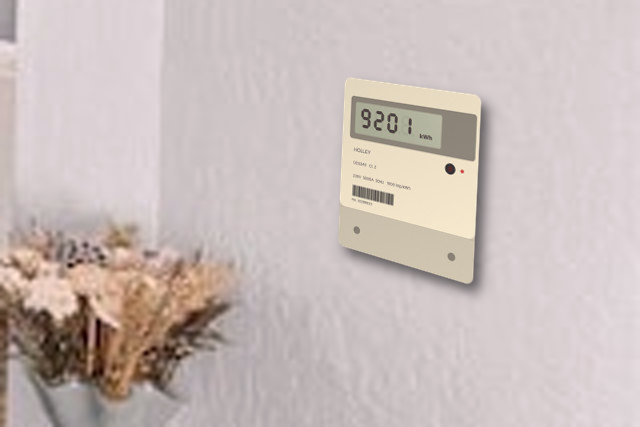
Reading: {"value": 9201, "unit": "kWh"}
